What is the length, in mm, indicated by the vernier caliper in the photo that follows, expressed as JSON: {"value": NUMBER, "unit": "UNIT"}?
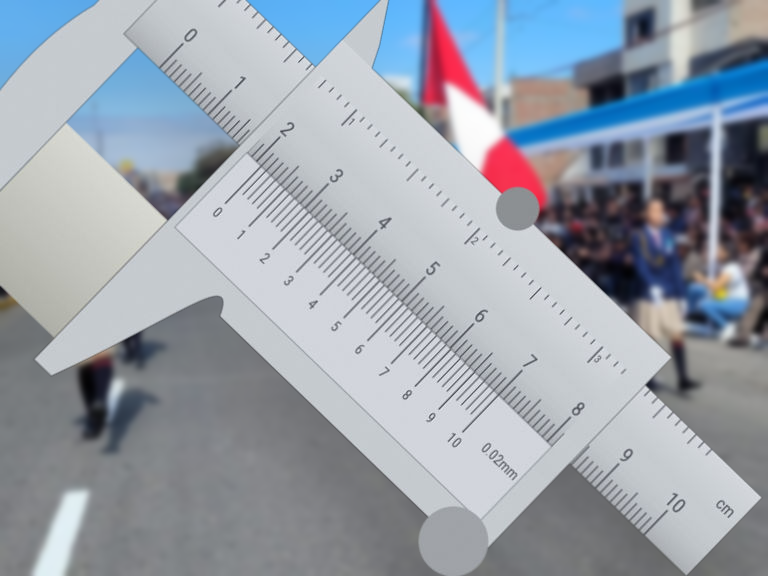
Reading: {"value": 21.0, "unit": "mm"}
